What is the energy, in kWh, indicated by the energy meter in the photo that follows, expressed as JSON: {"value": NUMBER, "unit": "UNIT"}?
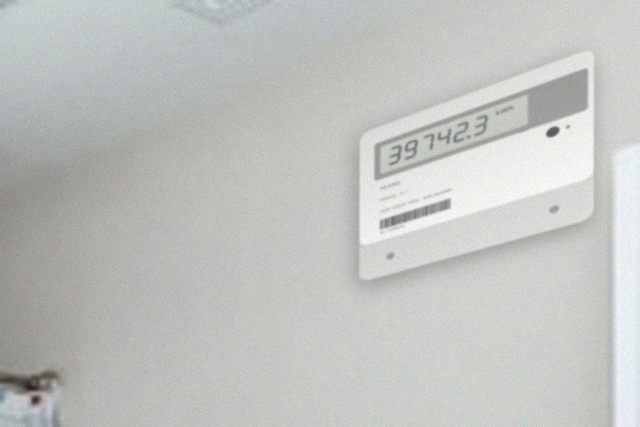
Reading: {"value": 39742.3, "unit": "kWh"}
